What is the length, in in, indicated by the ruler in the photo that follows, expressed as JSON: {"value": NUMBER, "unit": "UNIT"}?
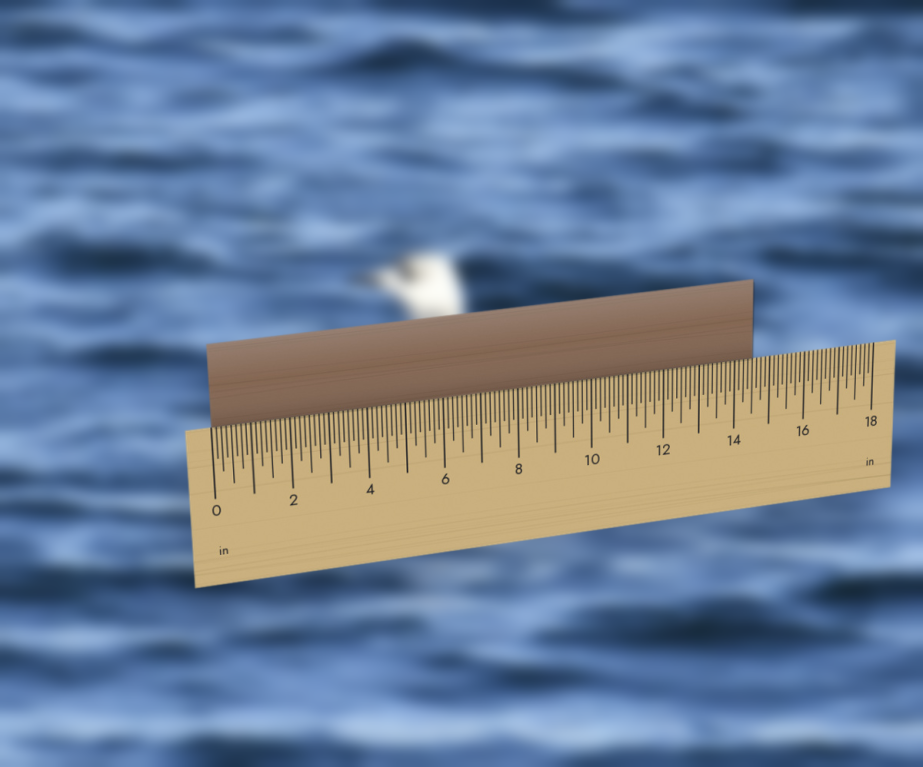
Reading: {"value": 14.5, "unit": "in"}
